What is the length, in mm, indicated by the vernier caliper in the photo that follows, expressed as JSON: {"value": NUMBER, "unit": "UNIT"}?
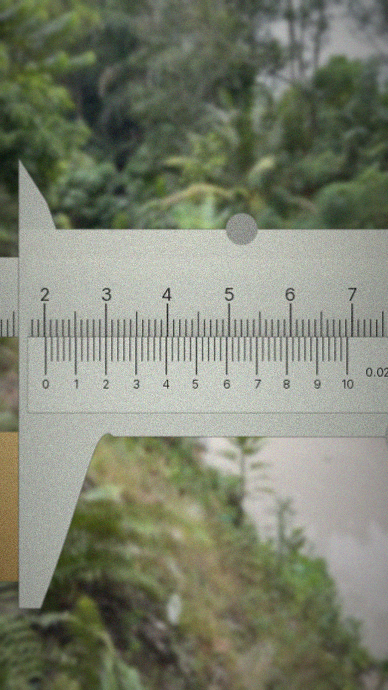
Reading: {"value": 20.2, "unit": "mm"}
